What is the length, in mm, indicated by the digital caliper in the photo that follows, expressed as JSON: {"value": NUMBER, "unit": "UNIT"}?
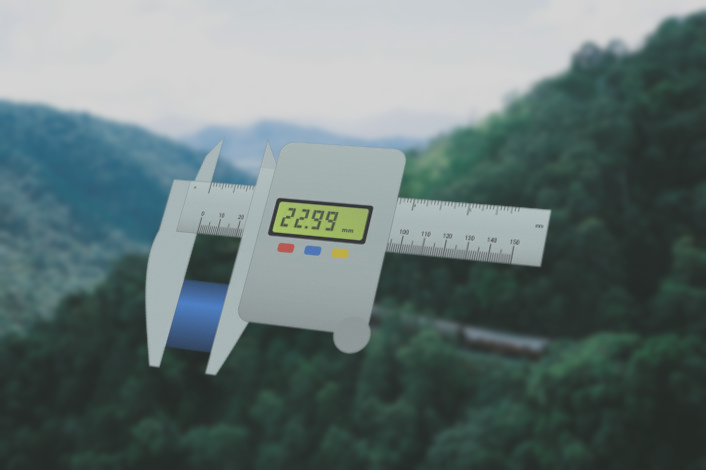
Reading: {"value": 22.99, "unit": "mm"}
